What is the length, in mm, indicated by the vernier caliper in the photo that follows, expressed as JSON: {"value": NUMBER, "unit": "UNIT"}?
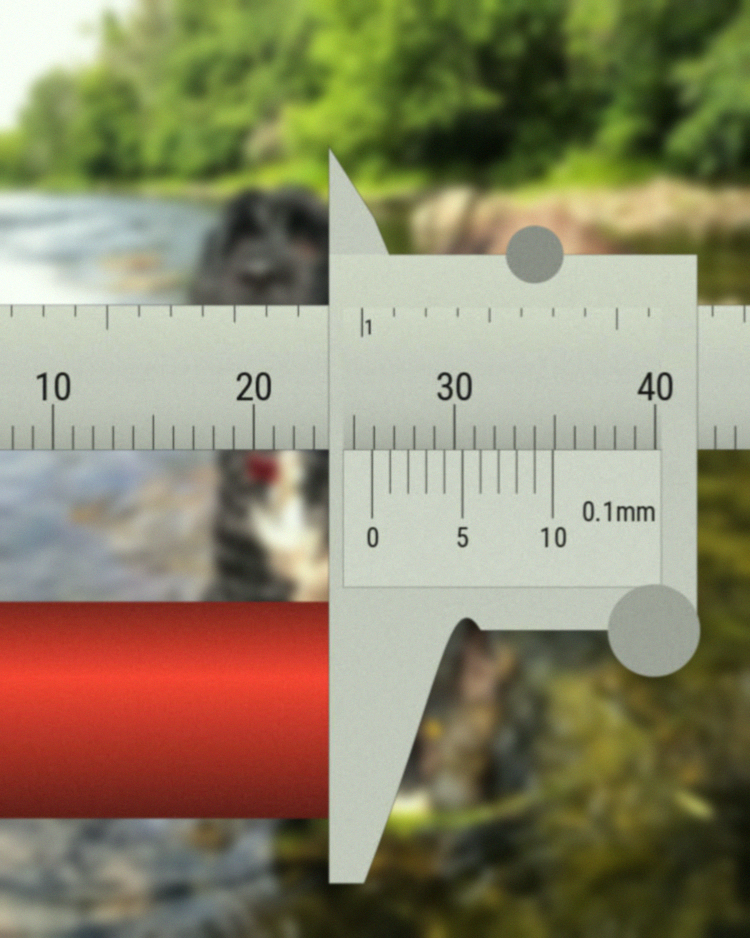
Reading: {"value": 25.9, "unit": "mm"}
